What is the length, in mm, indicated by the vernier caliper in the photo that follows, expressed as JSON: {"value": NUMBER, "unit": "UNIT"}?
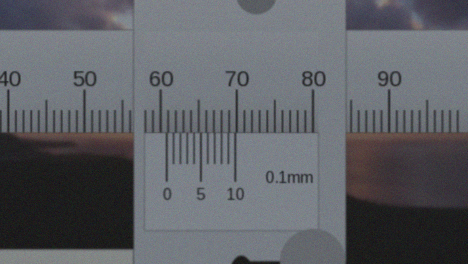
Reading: {"value": 60.8, "unit": "mm"}
